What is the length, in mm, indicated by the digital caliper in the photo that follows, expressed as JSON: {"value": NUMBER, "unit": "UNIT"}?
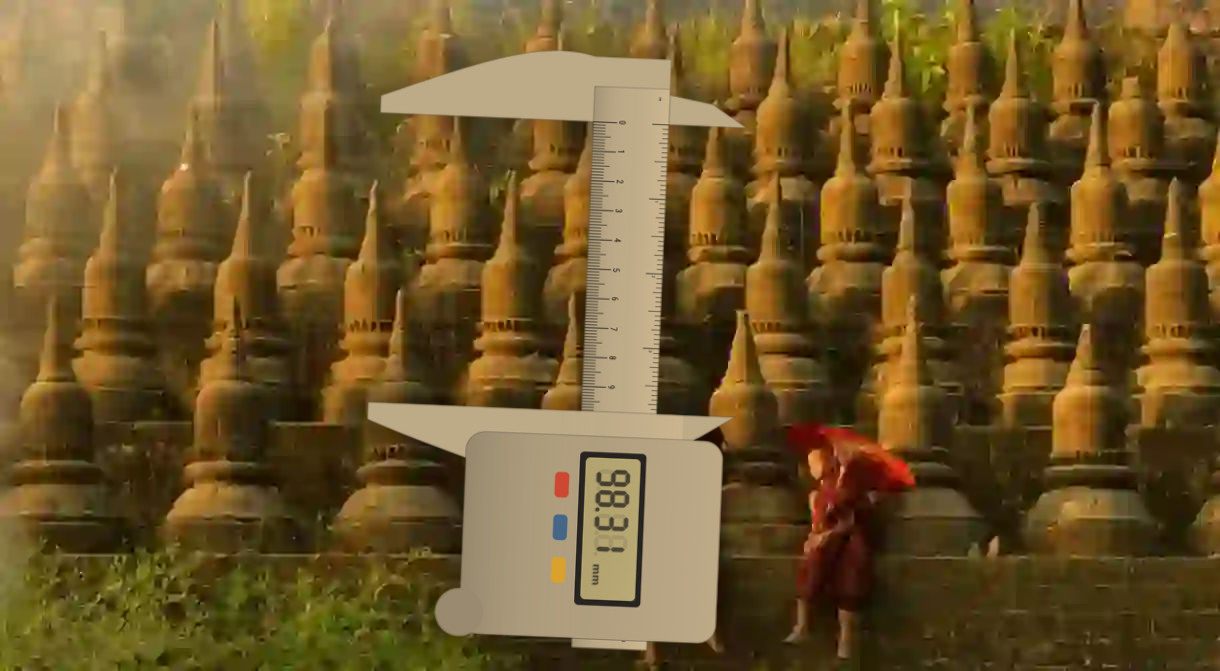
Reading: {"value": 98.31, "unit": "mm"}
